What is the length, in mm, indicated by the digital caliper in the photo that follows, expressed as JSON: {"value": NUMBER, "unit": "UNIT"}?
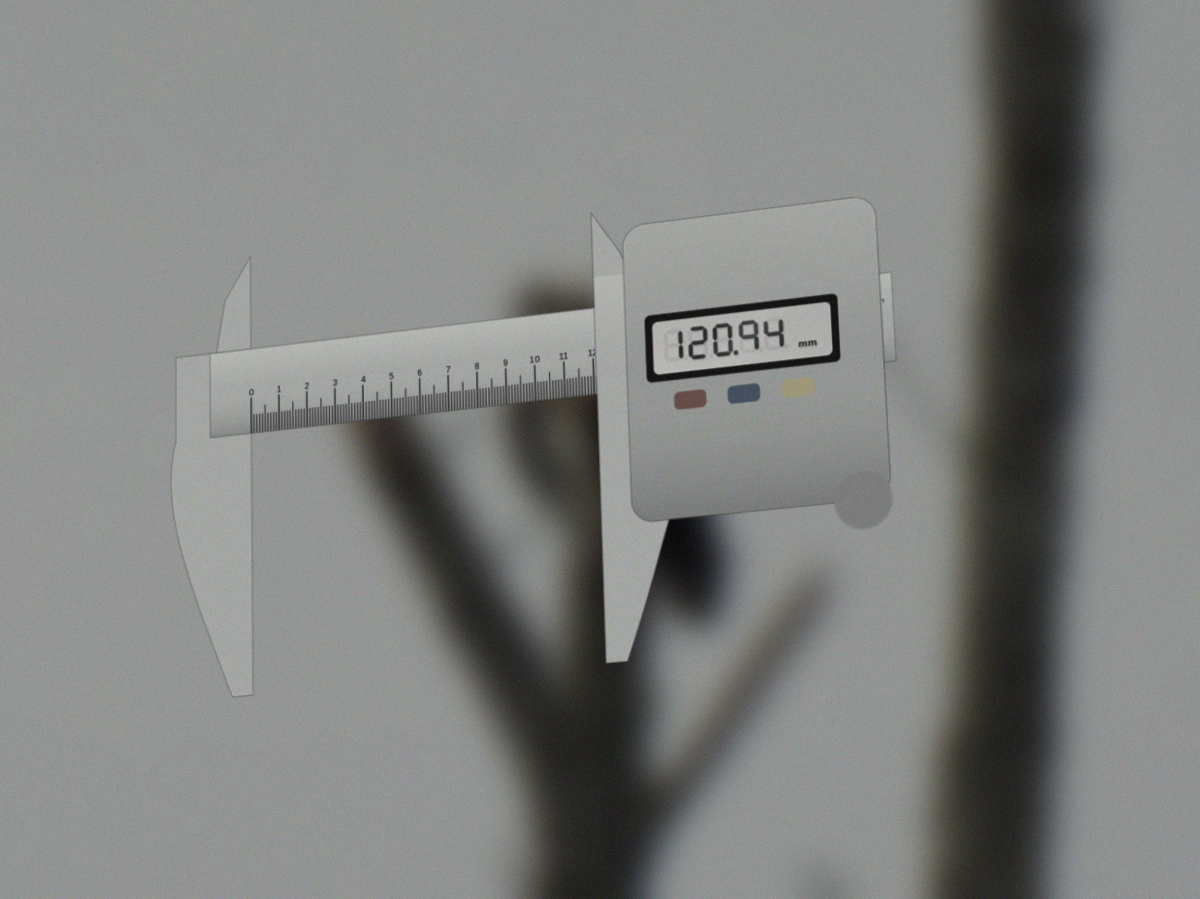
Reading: {"value": 120.94, "unit": "mm"}
